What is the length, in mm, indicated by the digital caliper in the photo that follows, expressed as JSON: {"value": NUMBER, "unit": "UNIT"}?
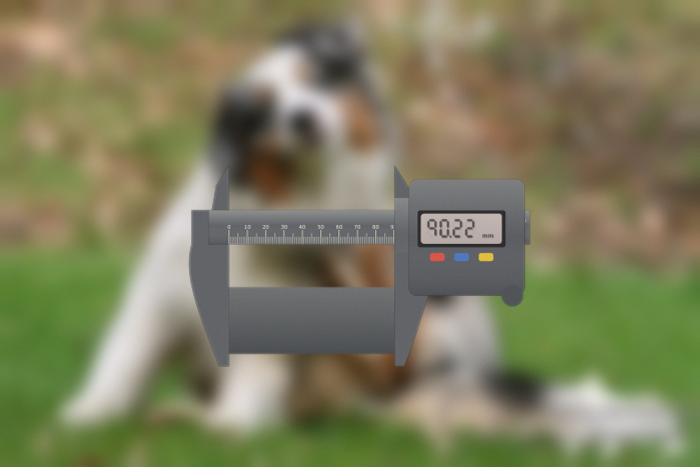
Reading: {"value": 90.22, "unit": "mm"}
